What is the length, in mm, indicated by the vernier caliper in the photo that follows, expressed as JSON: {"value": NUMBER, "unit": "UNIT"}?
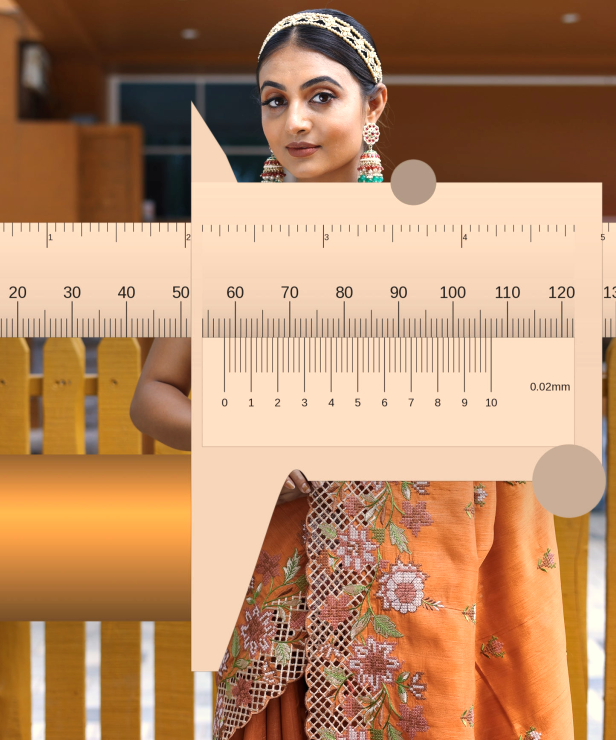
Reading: {"value": 58.0, "unit": "mm"}
